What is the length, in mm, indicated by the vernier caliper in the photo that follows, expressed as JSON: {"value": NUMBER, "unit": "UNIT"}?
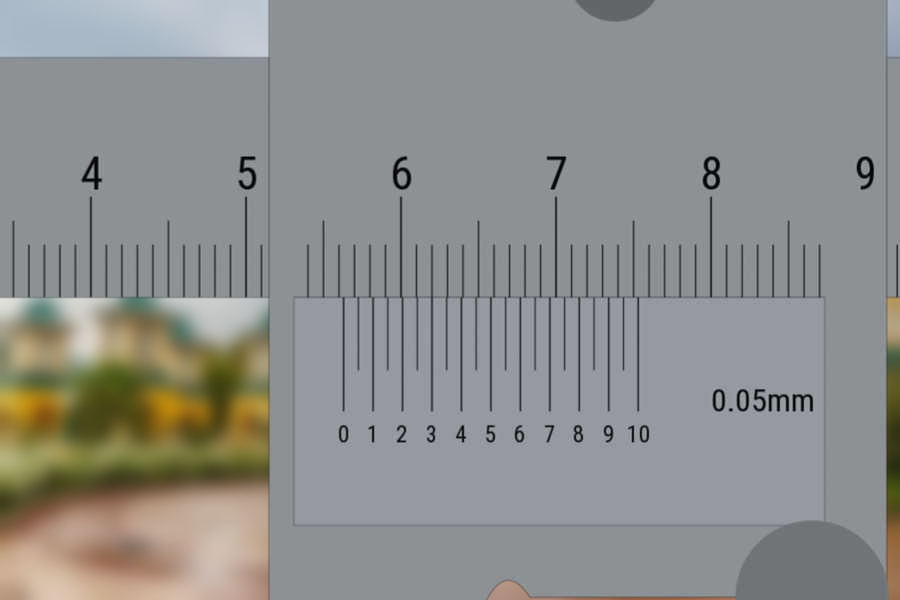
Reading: {"value": 56.3, "unit": "mm"}
